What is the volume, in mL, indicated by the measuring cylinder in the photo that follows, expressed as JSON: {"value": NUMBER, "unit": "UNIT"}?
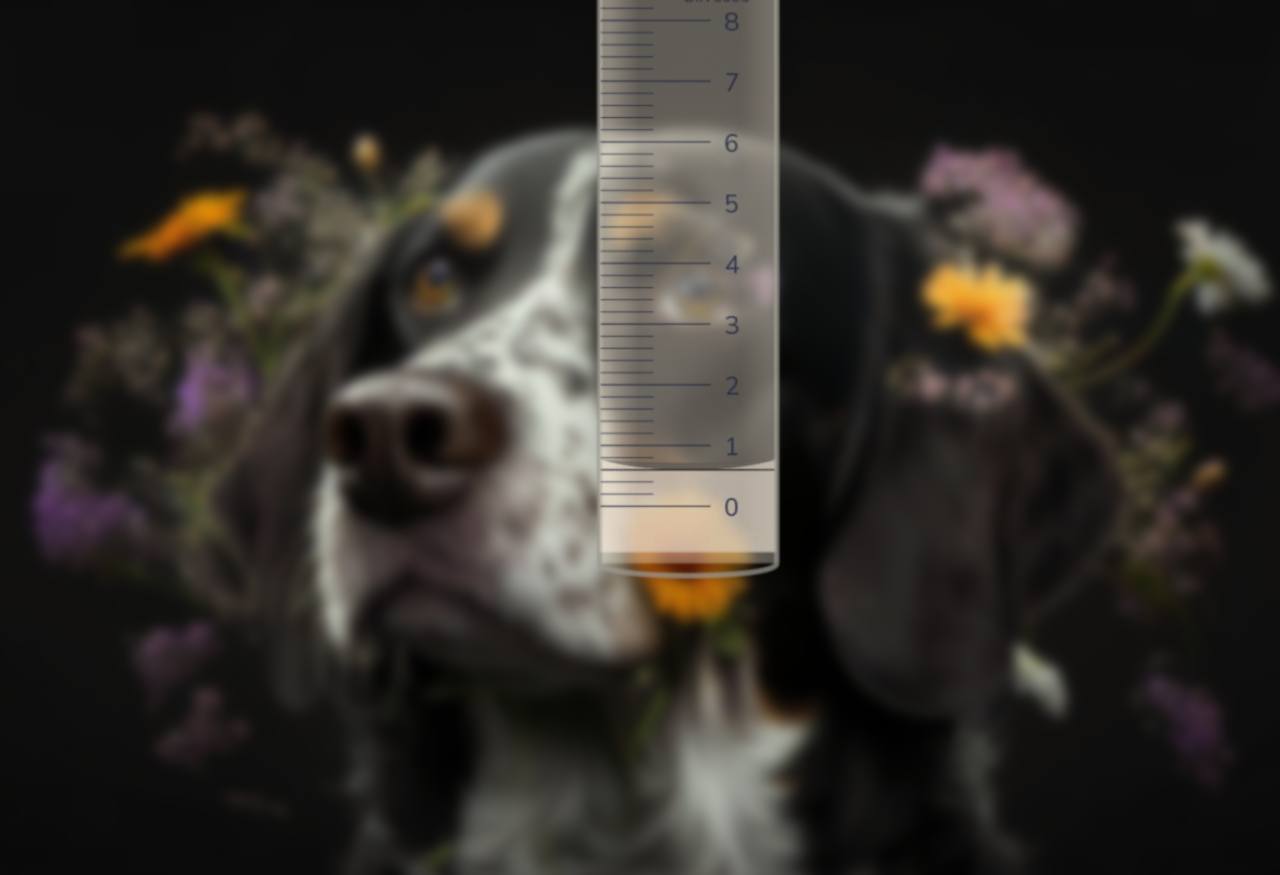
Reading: {"value": 0.6, "unit": "mL"}
